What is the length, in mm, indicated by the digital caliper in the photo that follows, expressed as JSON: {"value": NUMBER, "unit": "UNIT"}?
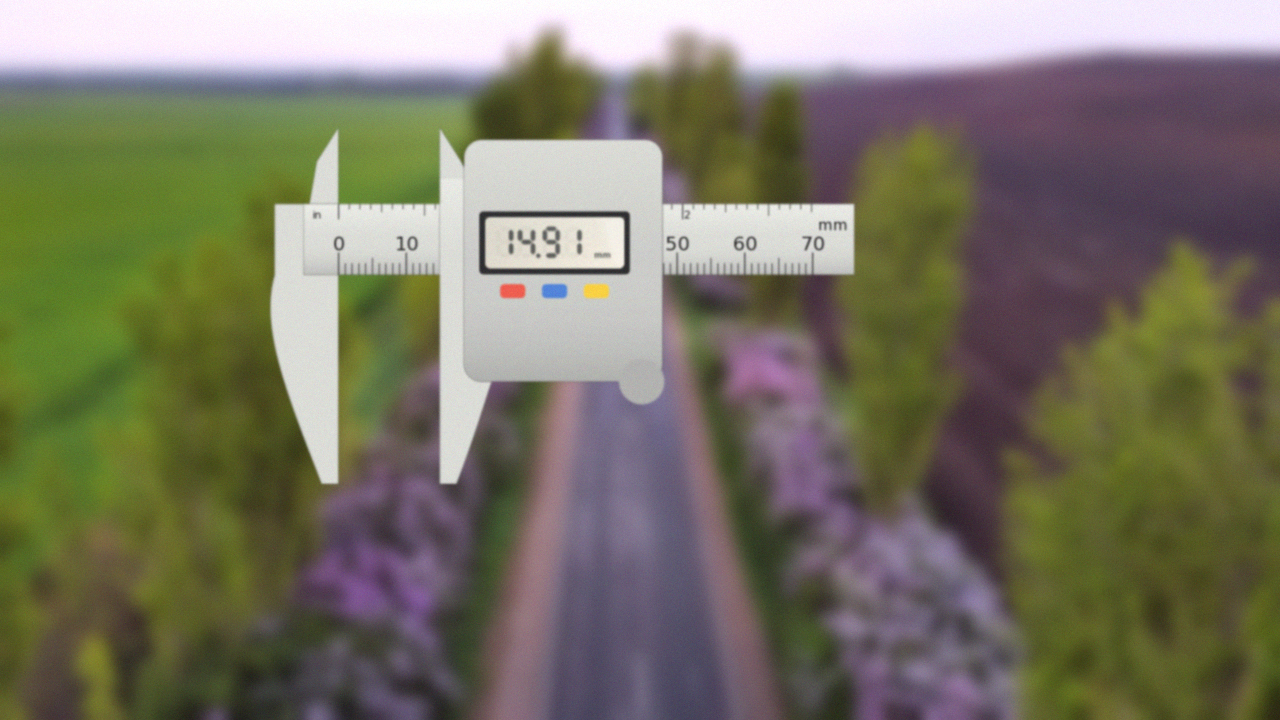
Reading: {"value": 14.91, "unit": "mm"}
